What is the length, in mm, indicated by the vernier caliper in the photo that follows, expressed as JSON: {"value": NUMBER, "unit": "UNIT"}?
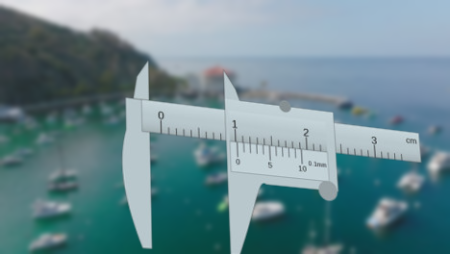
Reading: {"value": 10.2, "unit": "mm"}
